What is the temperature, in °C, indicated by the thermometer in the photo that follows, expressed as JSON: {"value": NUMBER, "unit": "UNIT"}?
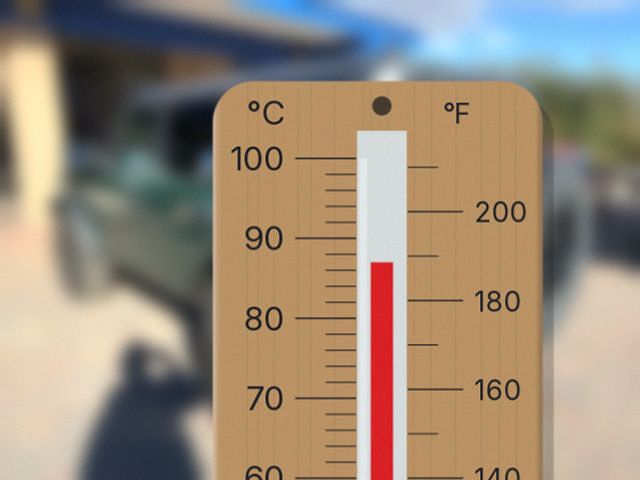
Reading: {"value": 87, "unit": "°C"}
